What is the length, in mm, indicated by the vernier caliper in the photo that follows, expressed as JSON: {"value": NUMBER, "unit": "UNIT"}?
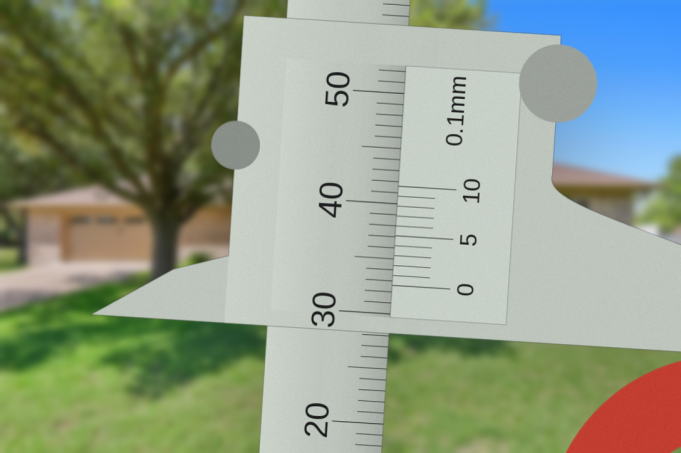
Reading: {"value": 32.6, "unit": "mm"}
